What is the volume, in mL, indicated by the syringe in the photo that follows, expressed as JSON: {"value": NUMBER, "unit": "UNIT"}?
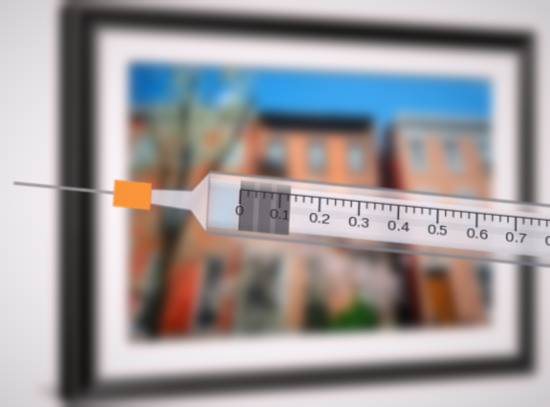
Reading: {"value": 0, "unit": "mL"}
